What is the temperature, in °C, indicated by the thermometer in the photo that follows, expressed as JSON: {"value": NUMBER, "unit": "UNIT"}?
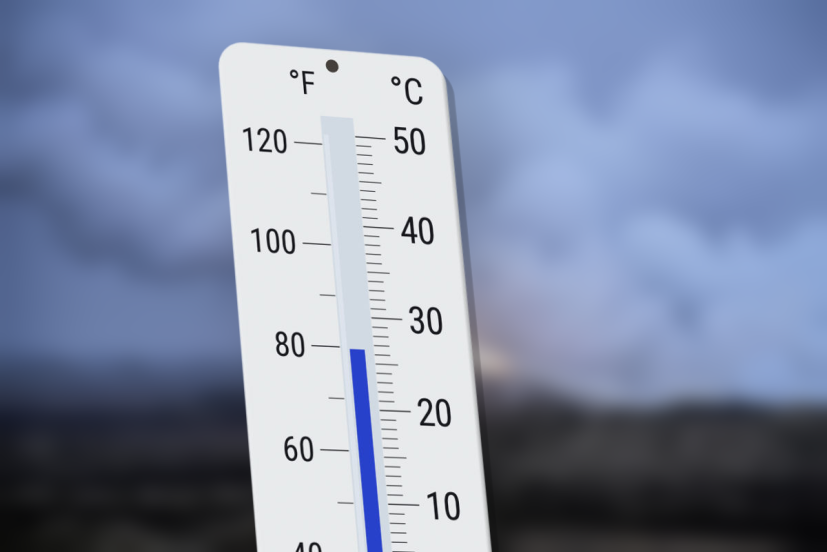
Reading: {"value": 26.5, "unit": "°C"}
